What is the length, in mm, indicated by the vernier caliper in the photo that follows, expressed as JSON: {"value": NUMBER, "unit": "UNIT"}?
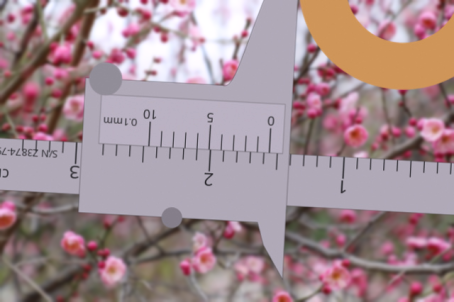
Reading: {"value": 15.6, "unit": "mm"}
